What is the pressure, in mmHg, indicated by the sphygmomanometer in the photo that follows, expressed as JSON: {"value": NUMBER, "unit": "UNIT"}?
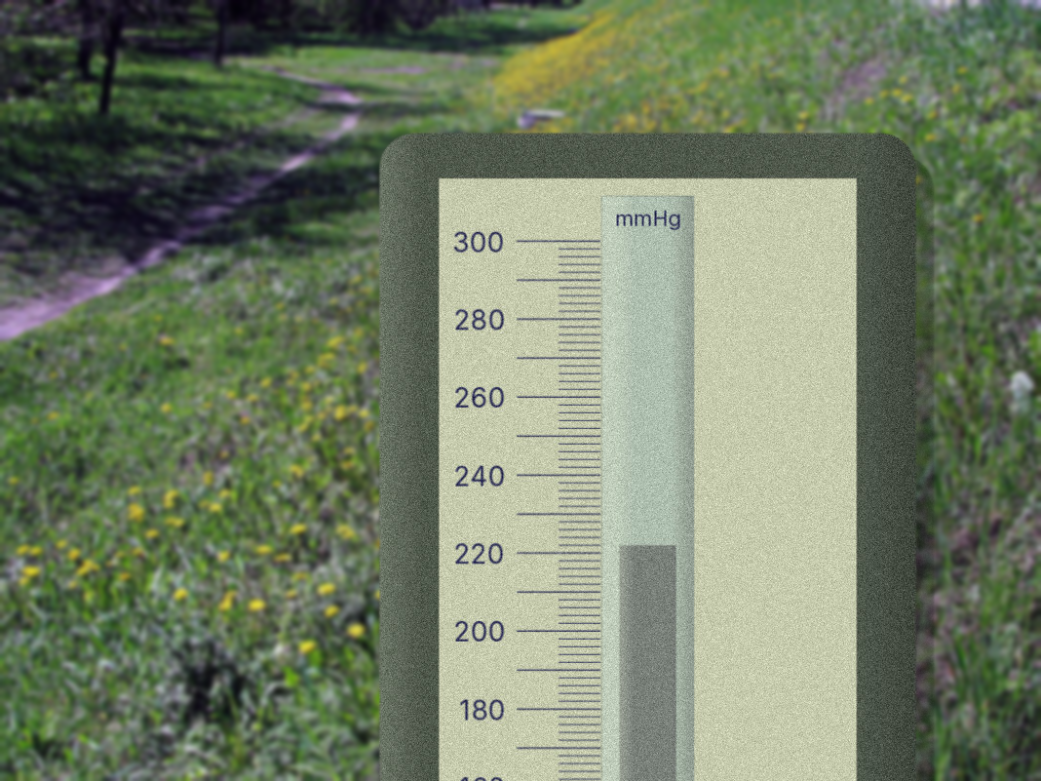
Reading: {"value": 222, "unit": "mmHg"}
